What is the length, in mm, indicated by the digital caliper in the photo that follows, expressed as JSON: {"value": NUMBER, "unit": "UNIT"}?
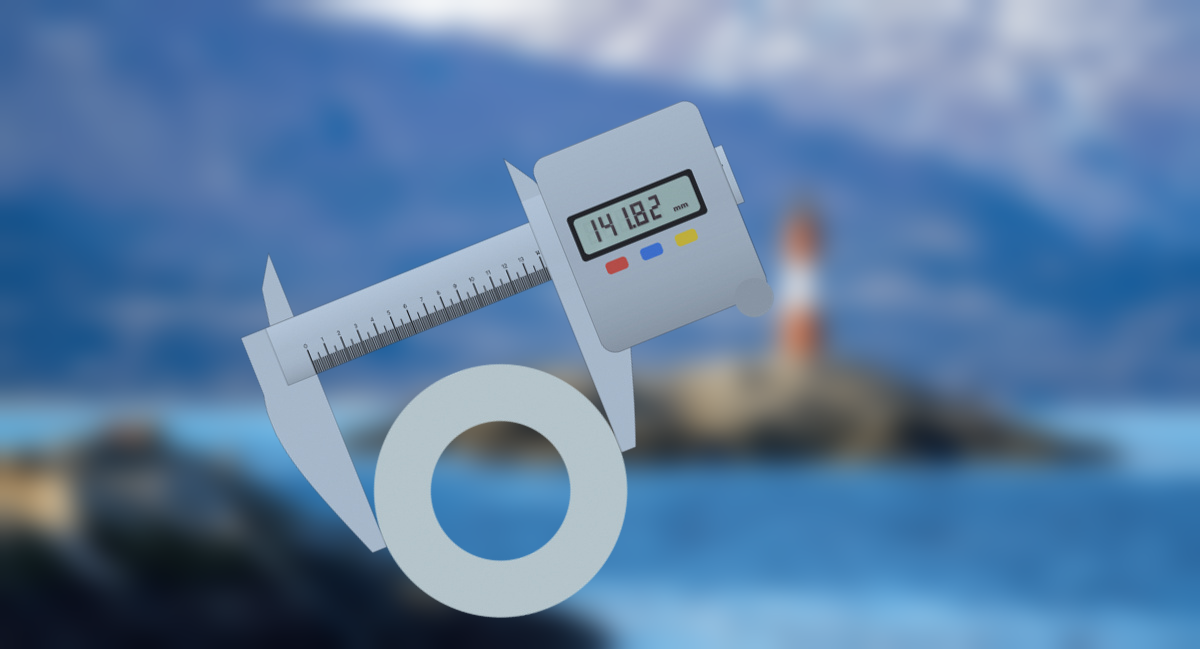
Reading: {"value": 141.82, "unit": "mm"}
